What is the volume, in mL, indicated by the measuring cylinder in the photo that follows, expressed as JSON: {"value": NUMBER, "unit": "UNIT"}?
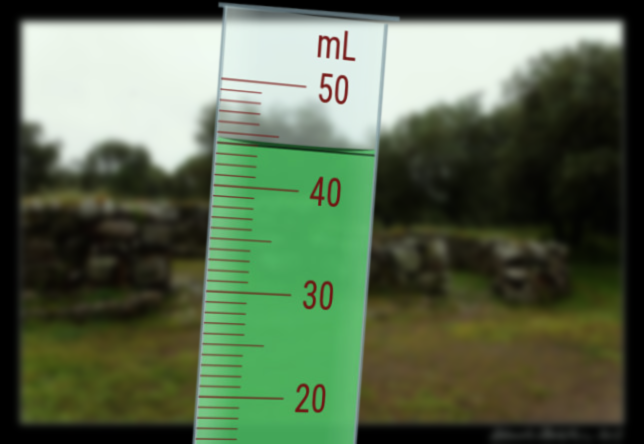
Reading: {"value": 44, "unit": "mL"}
